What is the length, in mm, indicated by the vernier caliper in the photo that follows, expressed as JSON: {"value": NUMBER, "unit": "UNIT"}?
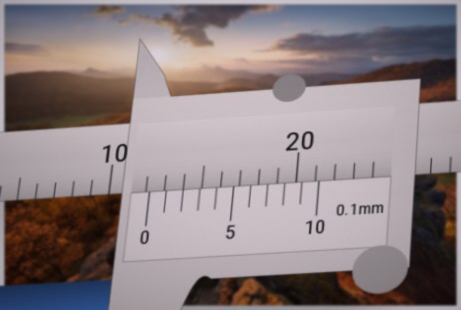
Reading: {"value": 12.2, "unit": "mm"}
